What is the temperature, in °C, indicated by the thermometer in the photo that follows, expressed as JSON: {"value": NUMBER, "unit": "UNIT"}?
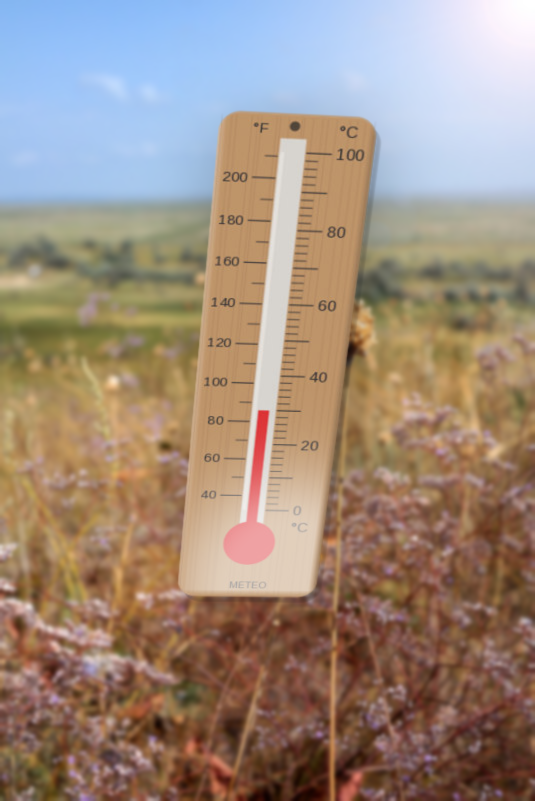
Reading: {"value": 30, "unit": "°C"}
